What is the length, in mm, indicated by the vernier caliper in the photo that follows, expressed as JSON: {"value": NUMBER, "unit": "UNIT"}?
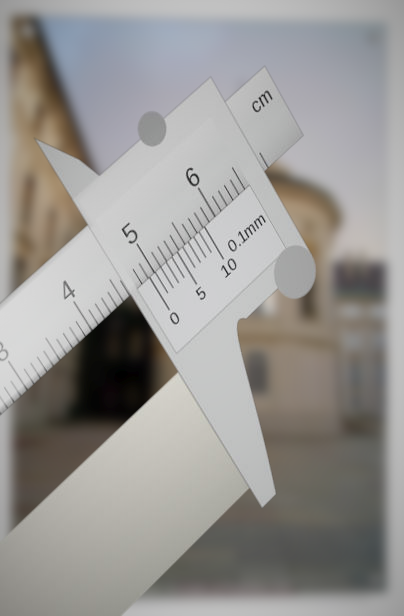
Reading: {"value": 49.2, "unit": "mm"}
